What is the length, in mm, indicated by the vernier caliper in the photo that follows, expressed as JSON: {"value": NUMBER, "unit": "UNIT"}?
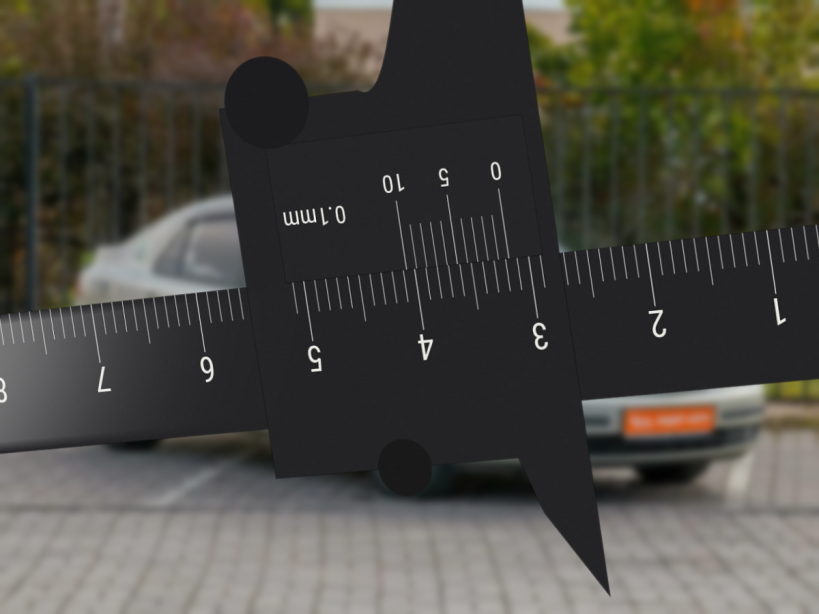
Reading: {"value": 31.7, "unit": "mm"}
